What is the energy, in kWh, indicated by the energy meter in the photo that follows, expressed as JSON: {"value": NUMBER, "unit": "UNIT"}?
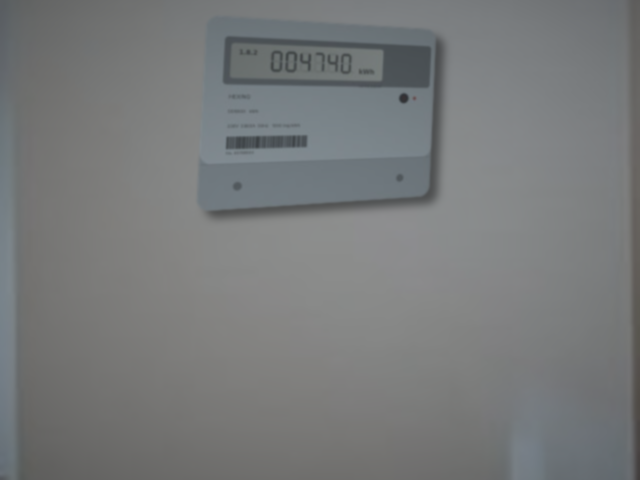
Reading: {"value": 4740, "unit": "kWh"}
